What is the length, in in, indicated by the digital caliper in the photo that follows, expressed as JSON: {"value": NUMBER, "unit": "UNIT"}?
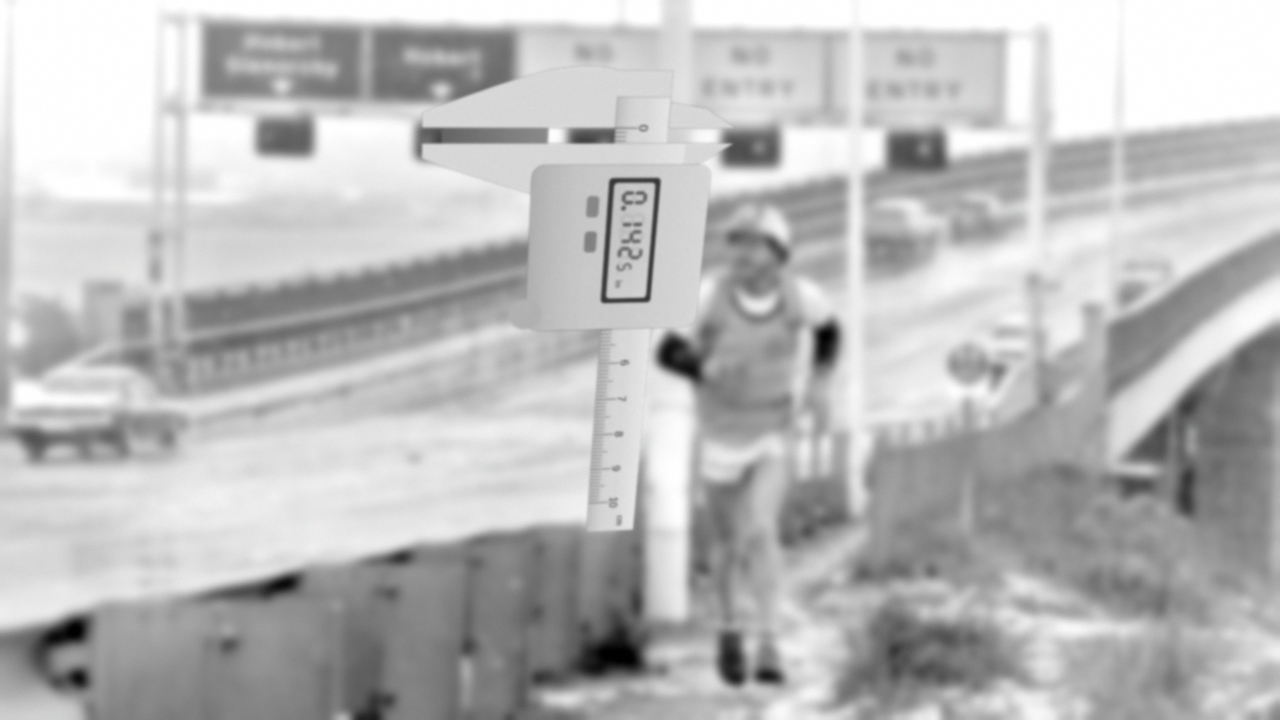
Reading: {"value": 0.1425, "unit": "in"}
